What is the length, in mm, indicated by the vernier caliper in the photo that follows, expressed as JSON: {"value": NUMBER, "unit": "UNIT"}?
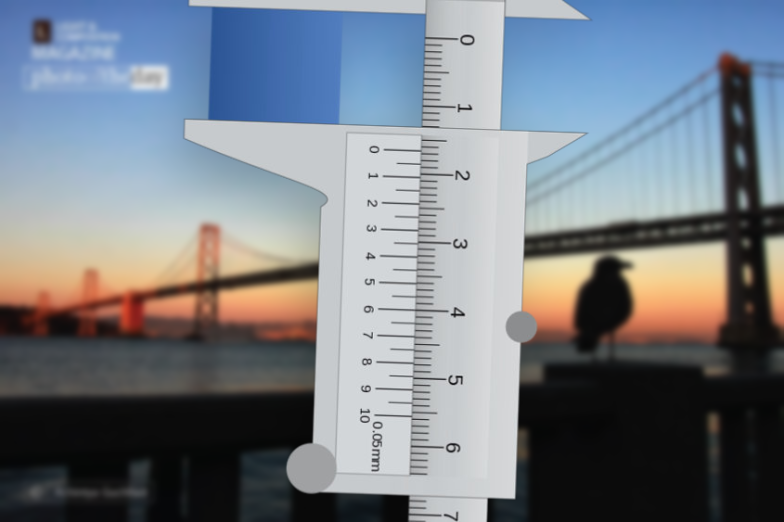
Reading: {"value": 16.6, "unit": "mm"}
